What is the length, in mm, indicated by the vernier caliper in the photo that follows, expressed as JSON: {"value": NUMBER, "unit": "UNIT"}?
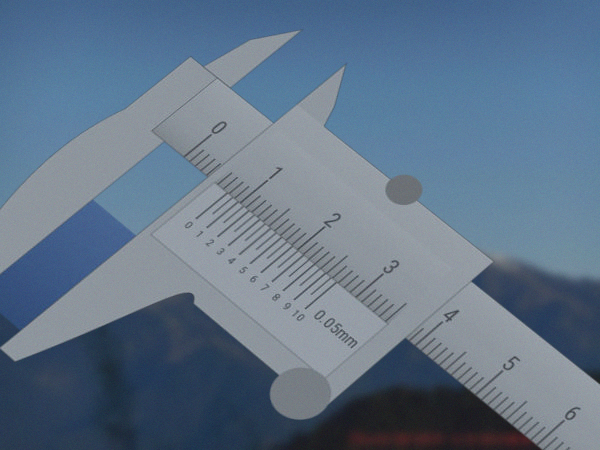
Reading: {"value": 7.8, "unit": "mm"}
